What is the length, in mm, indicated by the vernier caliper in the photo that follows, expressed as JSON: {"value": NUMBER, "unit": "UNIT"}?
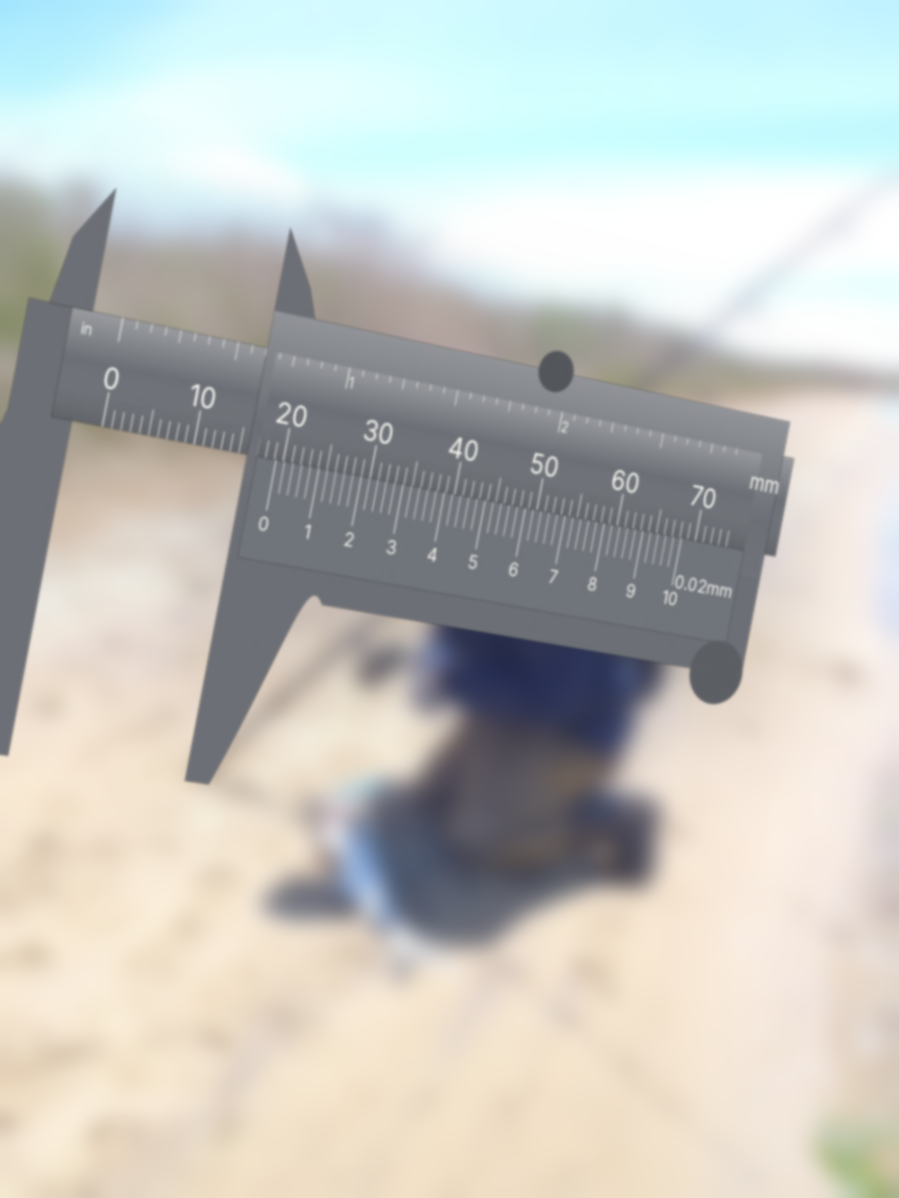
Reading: {"value": 19.2, "unit": "mm"}
